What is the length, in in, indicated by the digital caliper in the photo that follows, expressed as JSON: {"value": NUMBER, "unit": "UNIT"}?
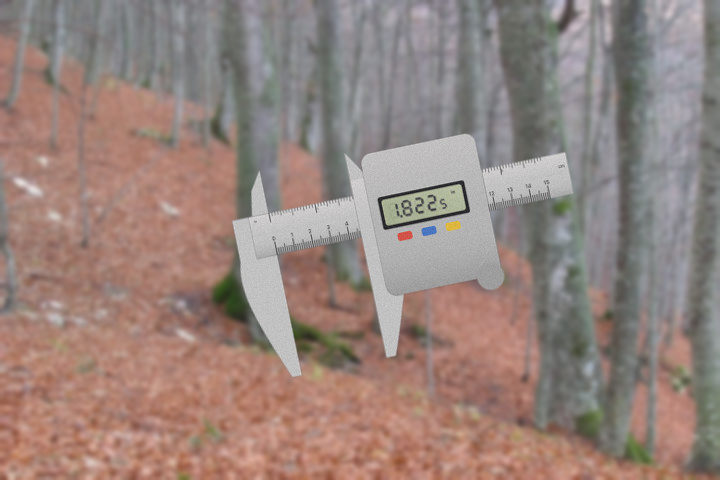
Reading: {"value": 1.8225, "unit": "in"}
